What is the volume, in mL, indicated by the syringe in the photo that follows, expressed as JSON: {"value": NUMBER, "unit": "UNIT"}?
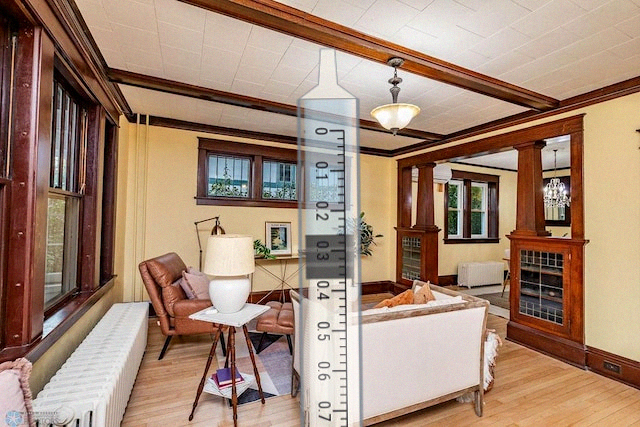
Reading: {"value": 0.26, "unit": "mL"}
